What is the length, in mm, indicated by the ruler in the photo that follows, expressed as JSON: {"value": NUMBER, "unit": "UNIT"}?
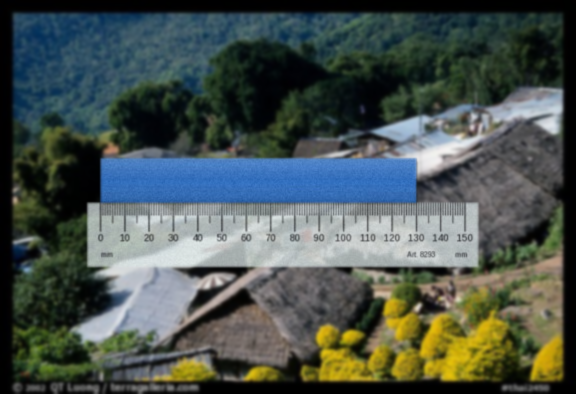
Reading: {"value": 130, "unit": "mm"}
